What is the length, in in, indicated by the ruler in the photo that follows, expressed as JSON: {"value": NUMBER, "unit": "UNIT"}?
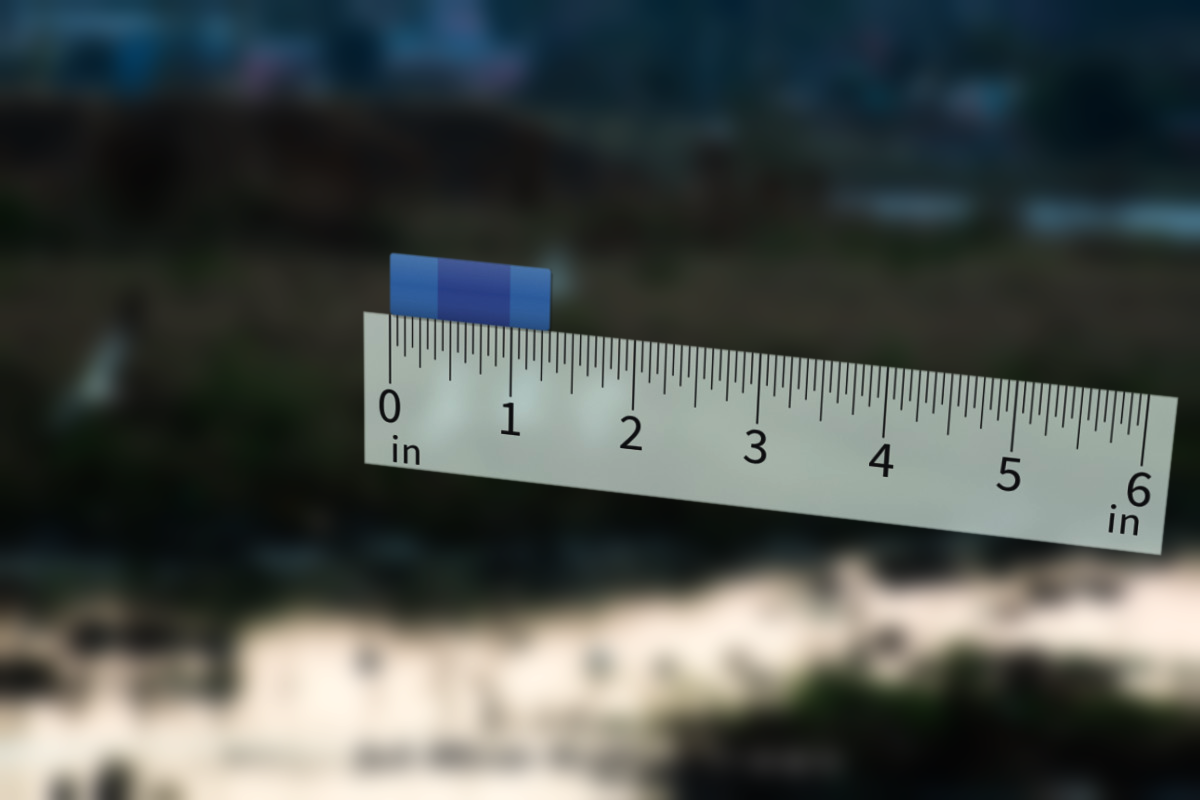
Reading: {"value": 1.3125, "unit": "in"}
